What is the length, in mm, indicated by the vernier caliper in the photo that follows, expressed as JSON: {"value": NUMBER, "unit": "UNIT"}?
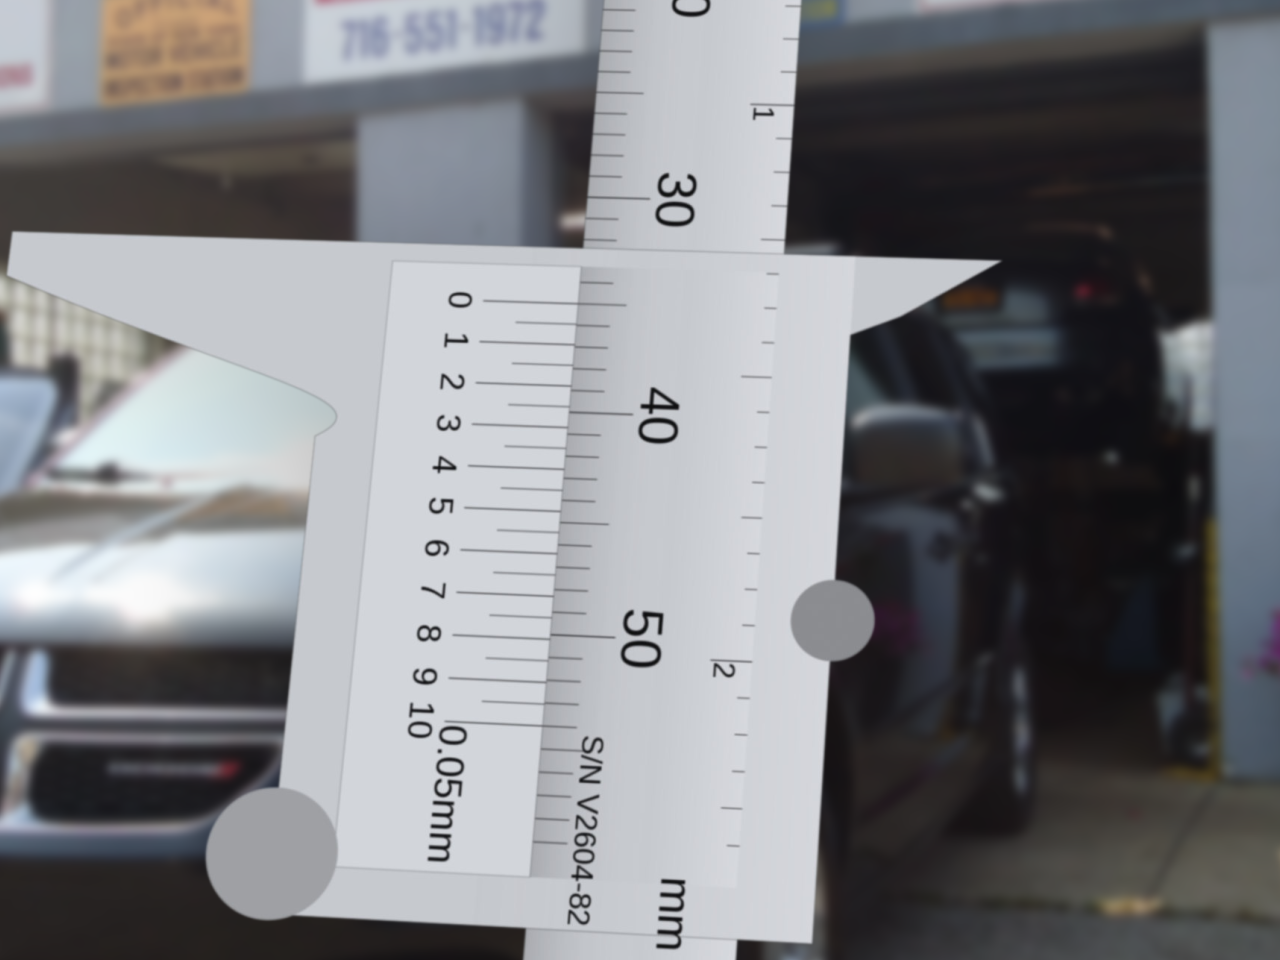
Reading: {"value": 35.0, "unit": "mm"}
